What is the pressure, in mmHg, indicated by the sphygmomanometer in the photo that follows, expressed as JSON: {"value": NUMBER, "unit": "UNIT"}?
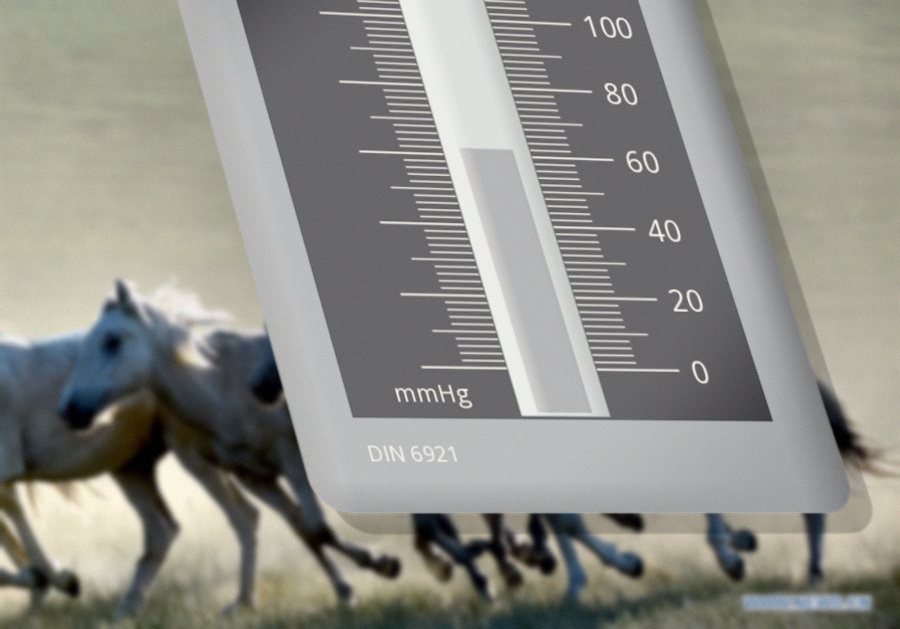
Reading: {"value": 62, "unit": "mmHg"}
